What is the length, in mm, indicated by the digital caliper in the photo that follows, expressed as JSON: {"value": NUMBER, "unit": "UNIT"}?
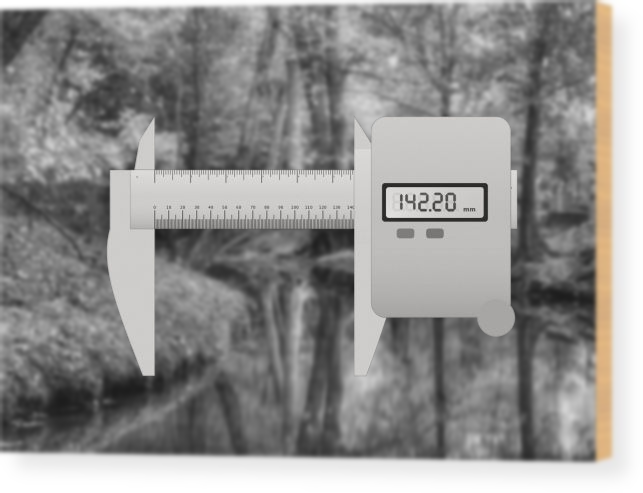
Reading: {"value": 142.20, "unit": "mm"}
